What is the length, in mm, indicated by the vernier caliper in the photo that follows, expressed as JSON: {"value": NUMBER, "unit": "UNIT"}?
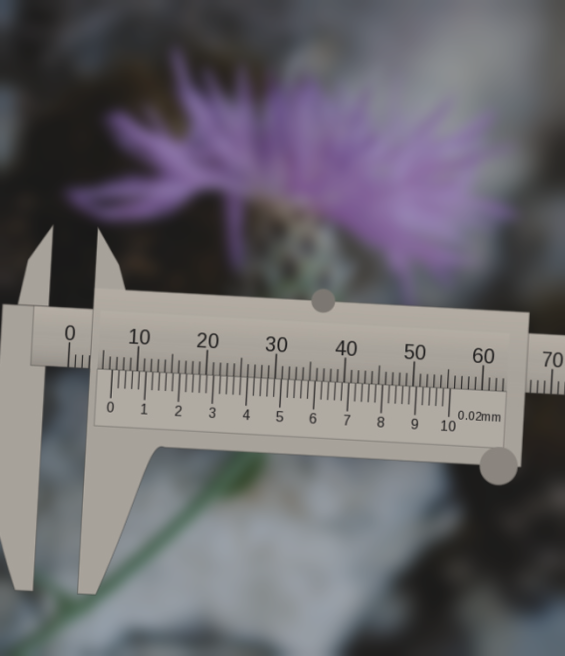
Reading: {"value": 6.4, "unit": "mm"}
